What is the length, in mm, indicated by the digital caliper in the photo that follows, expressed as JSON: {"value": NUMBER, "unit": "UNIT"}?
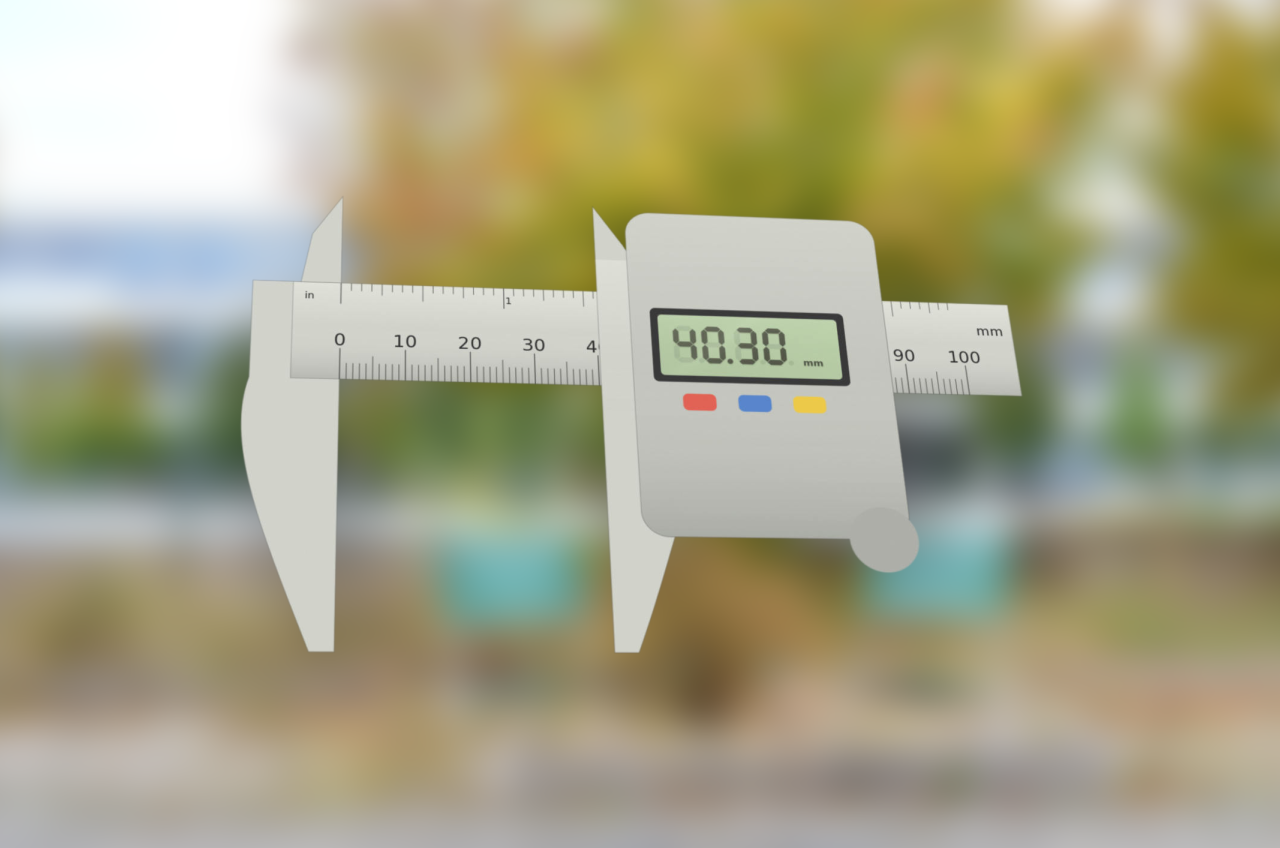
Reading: {"value": 40.30, "unit": "mm"}
